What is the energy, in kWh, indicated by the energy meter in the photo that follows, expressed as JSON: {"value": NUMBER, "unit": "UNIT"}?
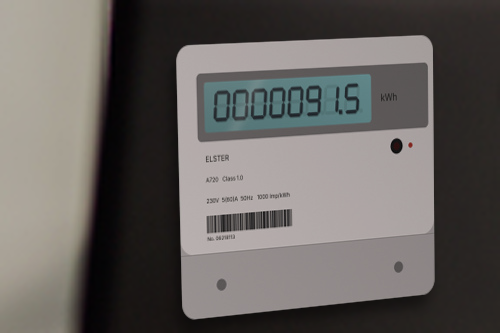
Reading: {"value": 91.5, "unit": "kWh"}
